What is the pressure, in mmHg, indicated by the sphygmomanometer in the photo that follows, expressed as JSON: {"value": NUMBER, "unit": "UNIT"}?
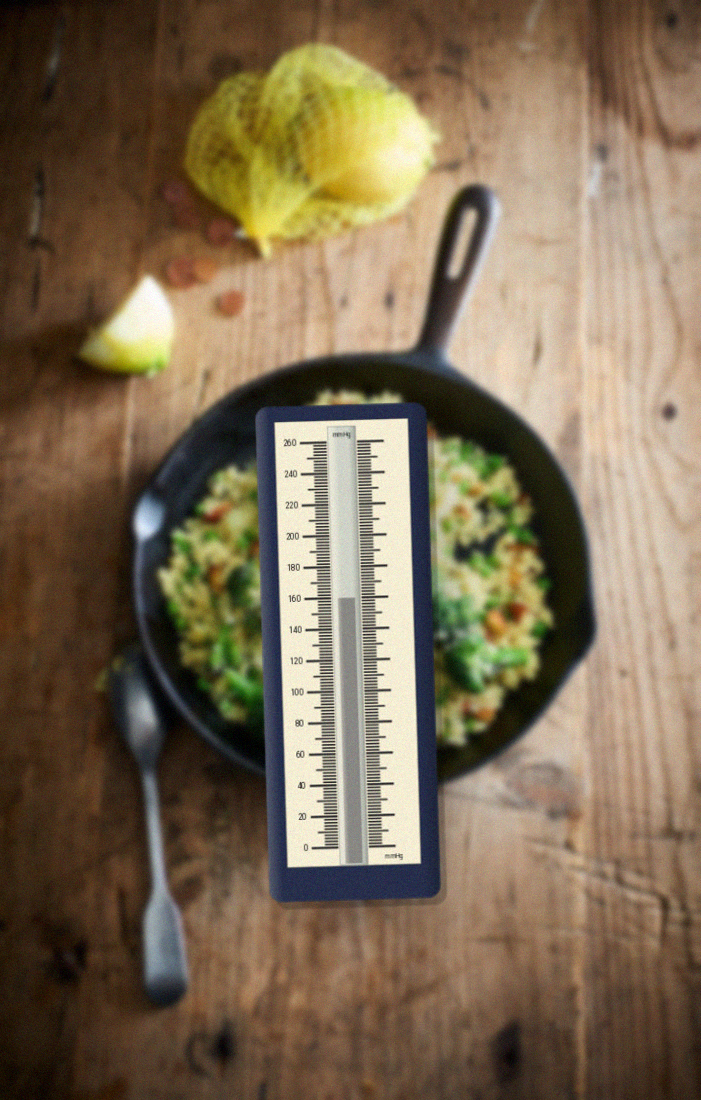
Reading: {"value": 160, "unit": "mmHg"}
